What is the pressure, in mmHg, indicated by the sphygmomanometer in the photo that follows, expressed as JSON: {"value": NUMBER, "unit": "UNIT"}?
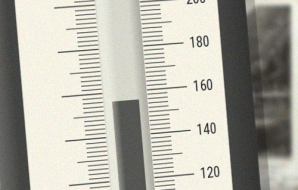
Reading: {"value": 156, "unit": "mmHg"}
